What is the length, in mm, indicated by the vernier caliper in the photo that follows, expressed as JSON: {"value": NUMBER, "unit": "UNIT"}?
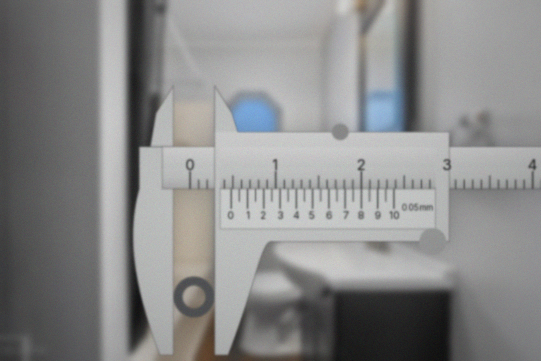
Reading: {"value": 4.8, "unit": "mm"}
